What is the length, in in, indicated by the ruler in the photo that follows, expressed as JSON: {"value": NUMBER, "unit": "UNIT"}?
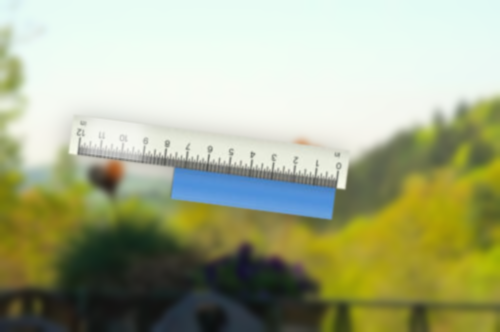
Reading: {"value": 7.5, "unit": "in"}
